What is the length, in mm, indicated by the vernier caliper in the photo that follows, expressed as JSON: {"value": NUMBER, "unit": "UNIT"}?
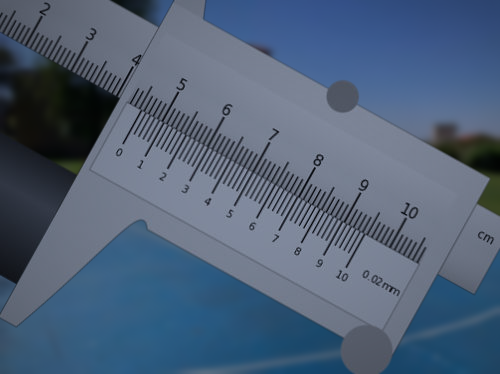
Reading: {"value": 45.5, "unit": "mm"}
